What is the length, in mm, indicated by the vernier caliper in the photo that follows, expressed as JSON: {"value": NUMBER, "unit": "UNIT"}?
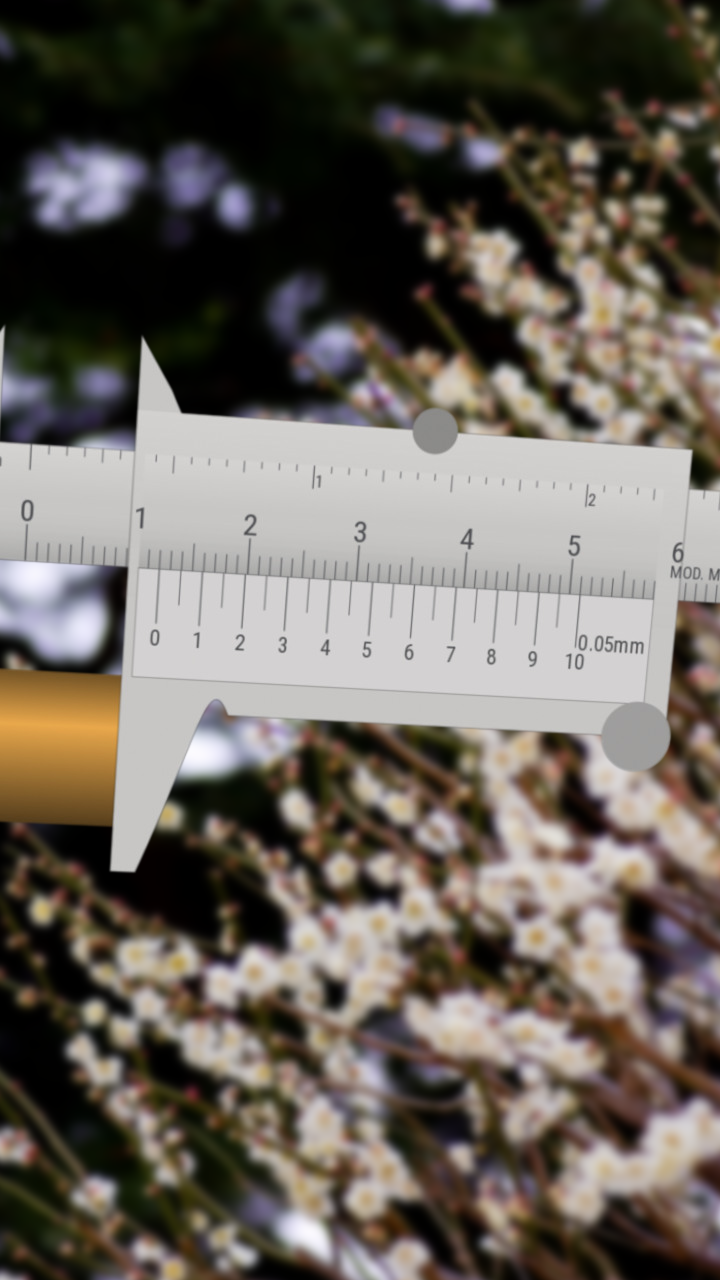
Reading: {"value": 12.0, "unit": "mm"}
